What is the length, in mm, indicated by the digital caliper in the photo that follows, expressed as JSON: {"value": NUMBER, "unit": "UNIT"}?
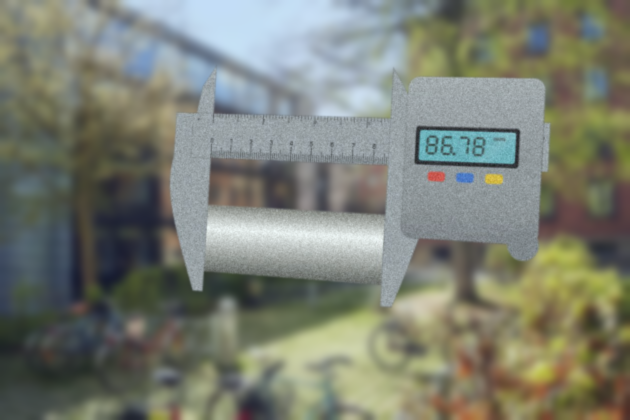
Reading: {"value": 86.78, "unit": "mm"}
